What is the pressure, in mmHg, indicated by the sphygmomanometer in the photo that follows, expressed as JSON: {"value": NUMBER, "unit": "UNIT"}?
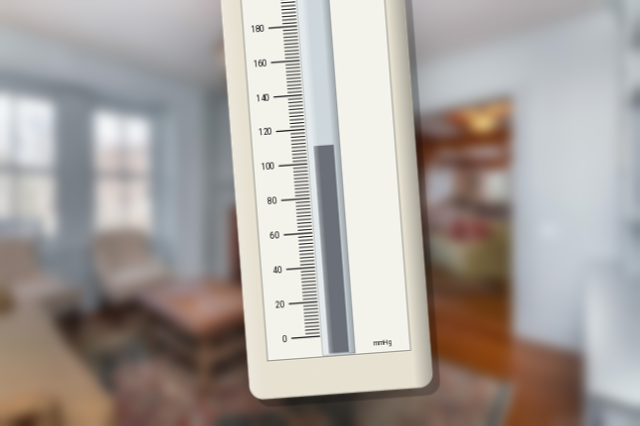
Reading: {"value": 110, "unit": "mmHg"}
